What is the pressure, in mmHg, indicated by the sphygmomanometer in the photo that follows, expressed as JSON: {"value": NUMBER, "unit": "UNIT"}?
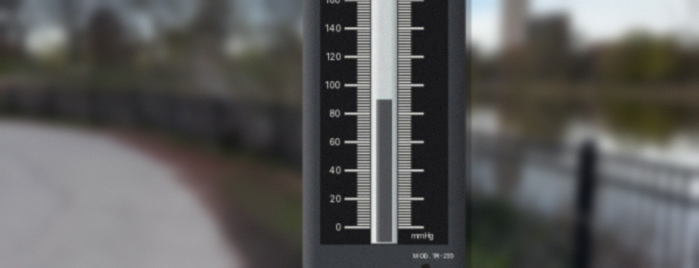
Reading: {"value": 90, "unit": "mmHg"}
